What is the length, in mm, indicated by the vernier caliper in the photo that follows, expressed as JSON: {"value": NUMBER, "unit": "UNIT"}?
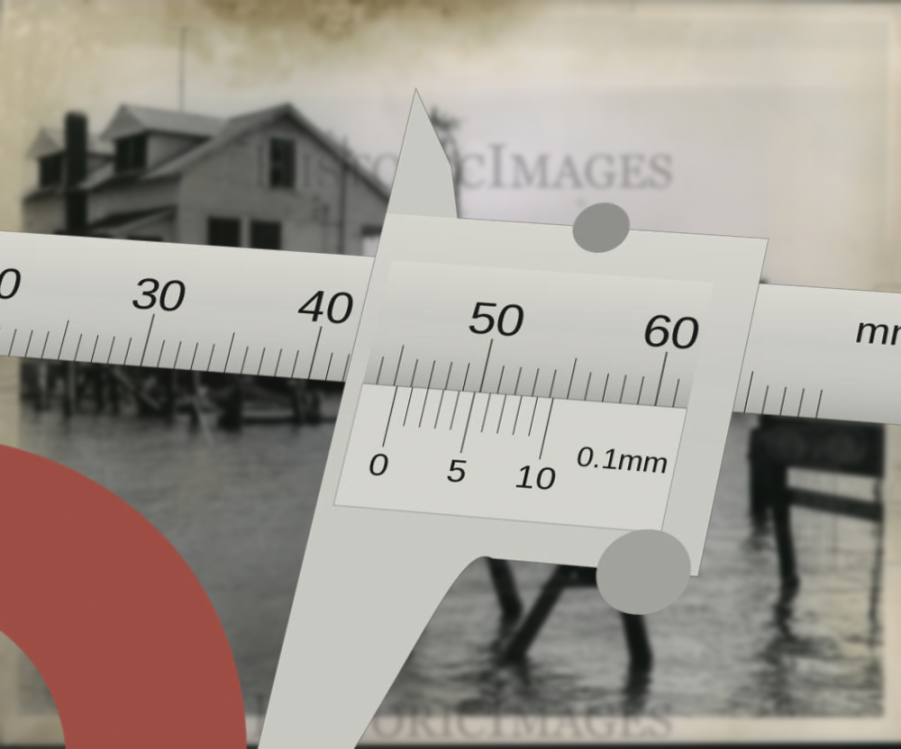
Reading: {"value": 45.2, "unit": "mm"}
